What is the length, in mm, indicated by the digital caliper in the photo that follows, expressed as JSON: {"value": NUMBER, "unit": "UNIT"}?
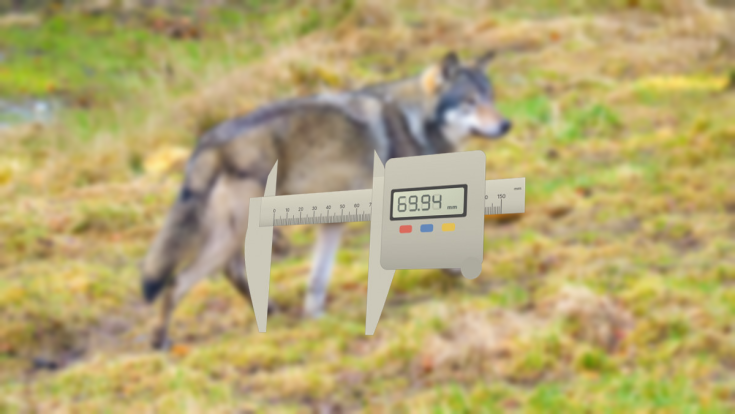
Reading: {"value": 69.94, "unit": "mm"}
